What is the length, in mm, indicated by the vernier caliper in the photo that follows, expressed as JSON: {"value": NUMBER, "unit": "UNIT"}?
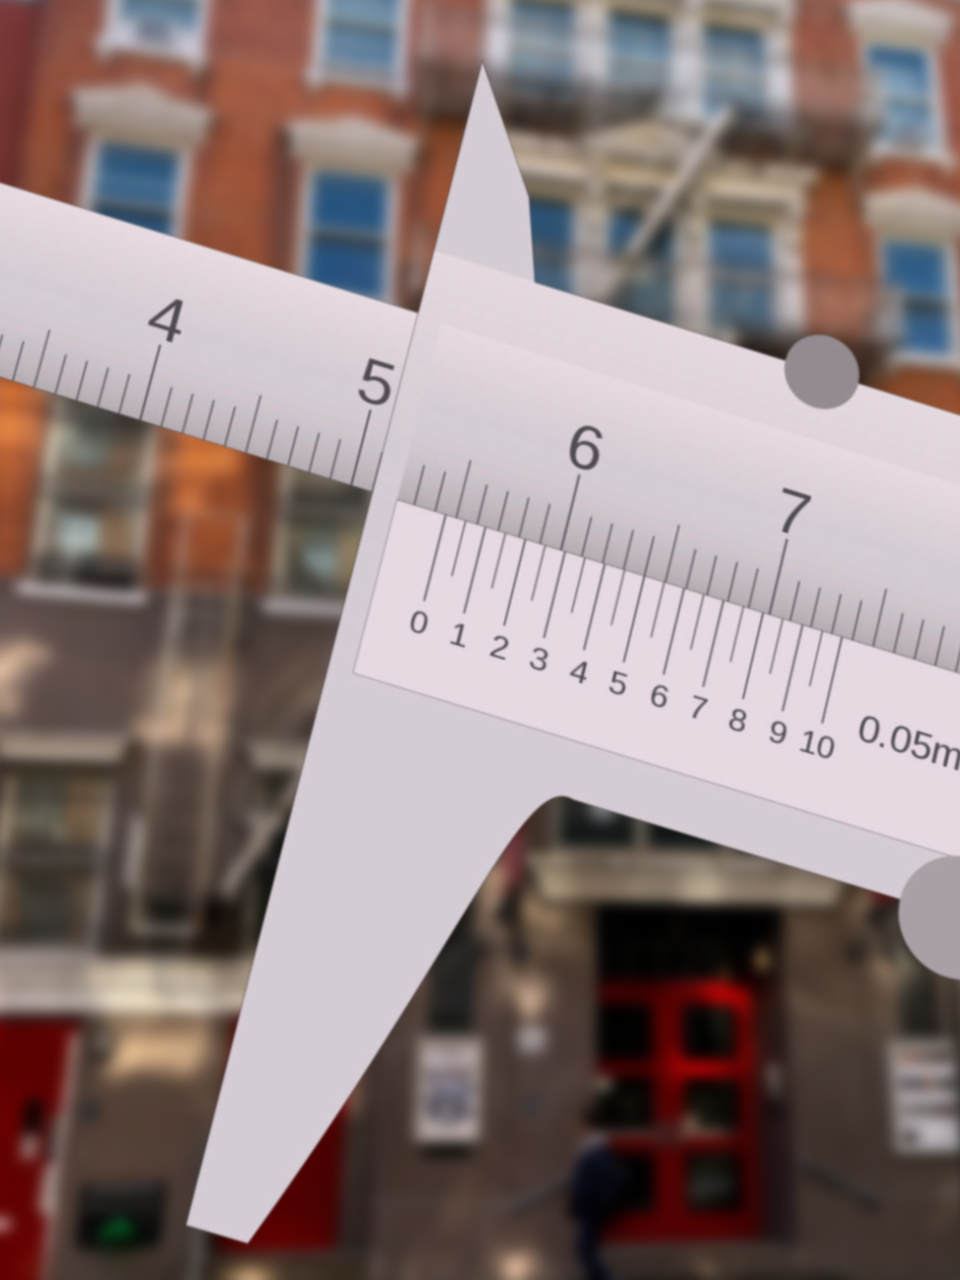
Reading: {"value": 54.5, "unit": "mm"}
